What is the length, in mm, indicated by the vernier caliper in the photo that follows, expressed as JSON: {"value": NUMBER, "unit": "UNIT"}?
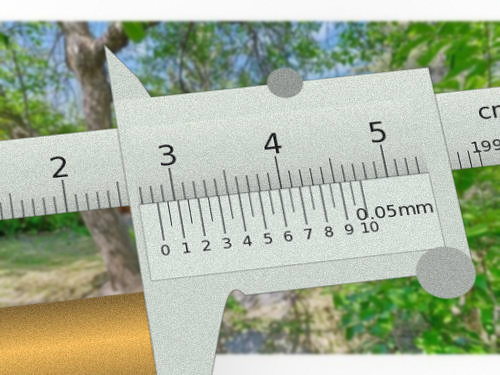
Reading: {"value": 28.4, "unit": "mm"}
